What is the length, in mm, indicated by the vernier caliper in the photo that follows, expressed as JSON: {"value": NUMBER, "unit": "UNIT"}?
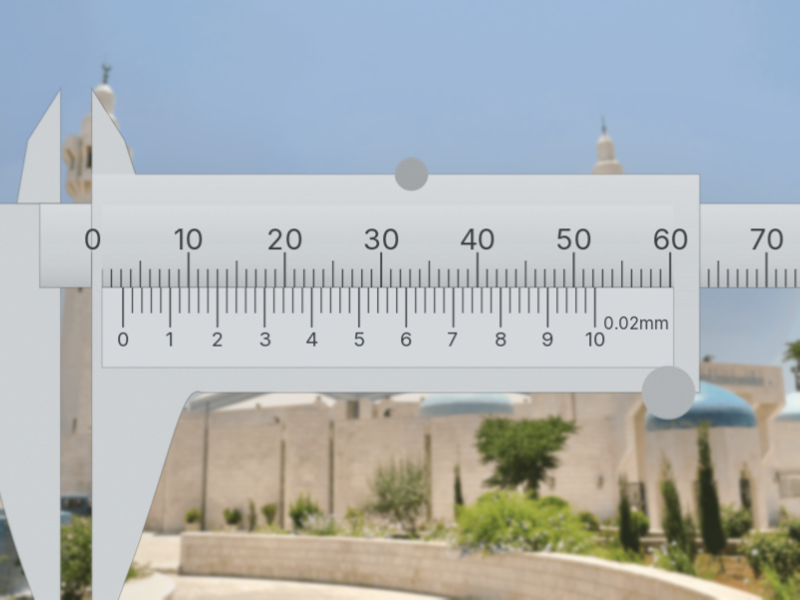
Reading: {"value": 3.2, "unit": "mm"}
